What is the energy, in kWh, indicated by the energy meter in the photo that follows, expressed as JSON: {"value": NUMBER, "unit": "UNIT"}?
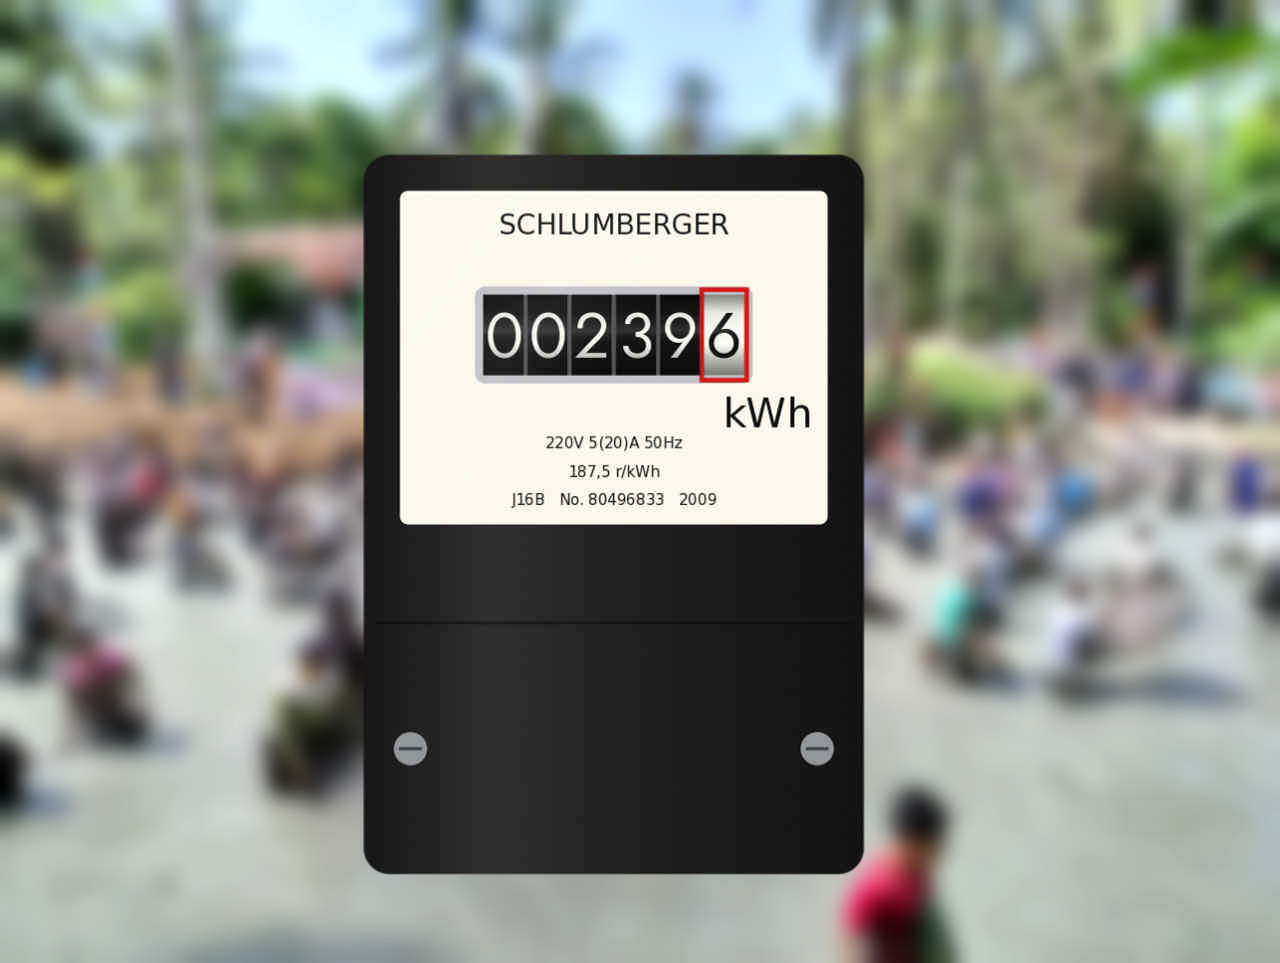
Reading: {"value": 239.6, "unit": "kWh"}
